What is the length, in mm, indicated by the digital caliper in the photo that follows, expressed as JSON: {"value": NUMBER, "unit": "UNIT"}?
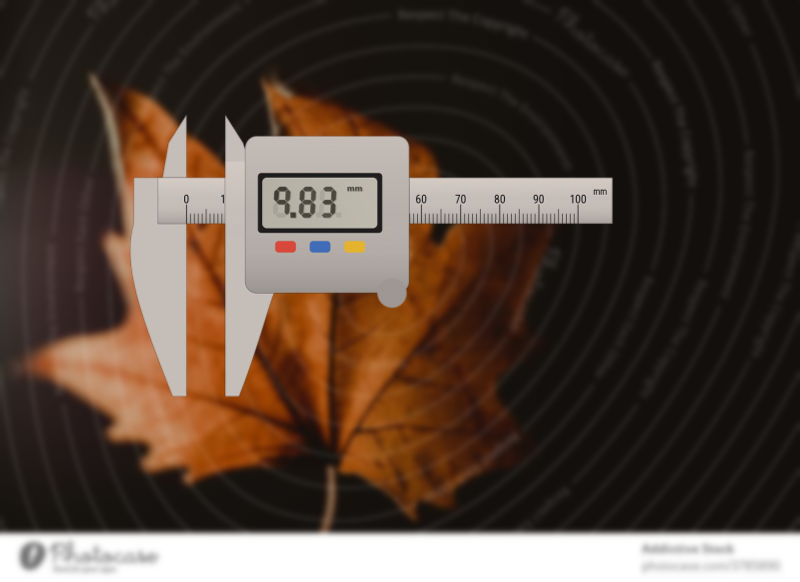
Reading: {"value": 9.83, "unit": "mm"}
